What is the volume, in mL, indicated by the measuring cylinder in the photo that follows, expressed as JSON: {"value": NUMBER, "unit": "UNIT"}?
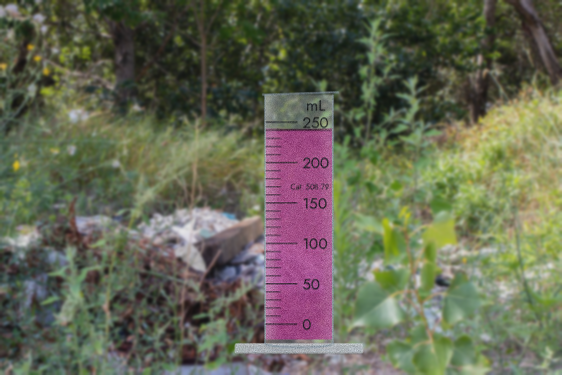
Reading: {"value": 240, "unit": "mL"}
